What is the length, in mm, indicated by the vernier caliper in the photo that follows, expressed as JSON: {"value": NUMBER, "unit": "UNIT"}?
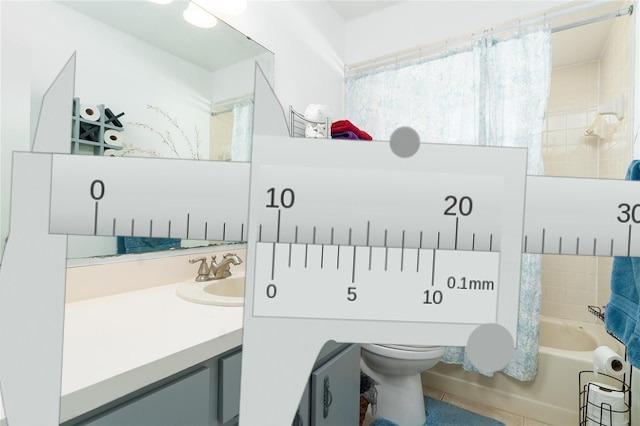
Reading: {"value": 9.8, "unit": "mm"}
